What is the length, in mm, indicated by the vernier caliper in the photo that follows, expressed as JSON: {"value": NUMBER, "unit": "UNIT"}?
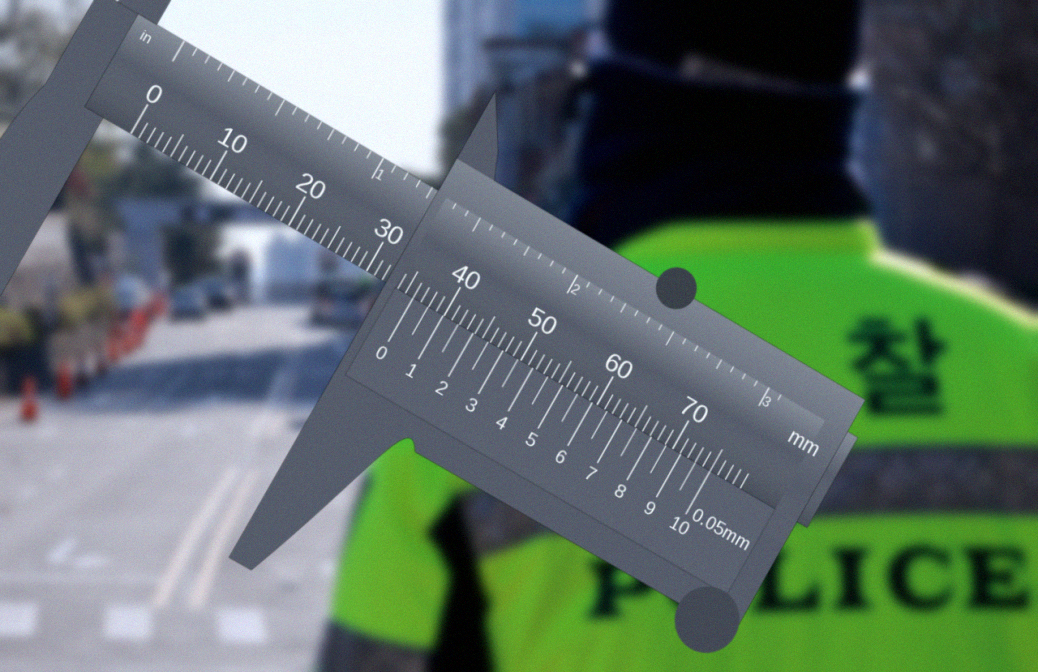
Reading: {"value": 36.0, "unit": "mm"}
